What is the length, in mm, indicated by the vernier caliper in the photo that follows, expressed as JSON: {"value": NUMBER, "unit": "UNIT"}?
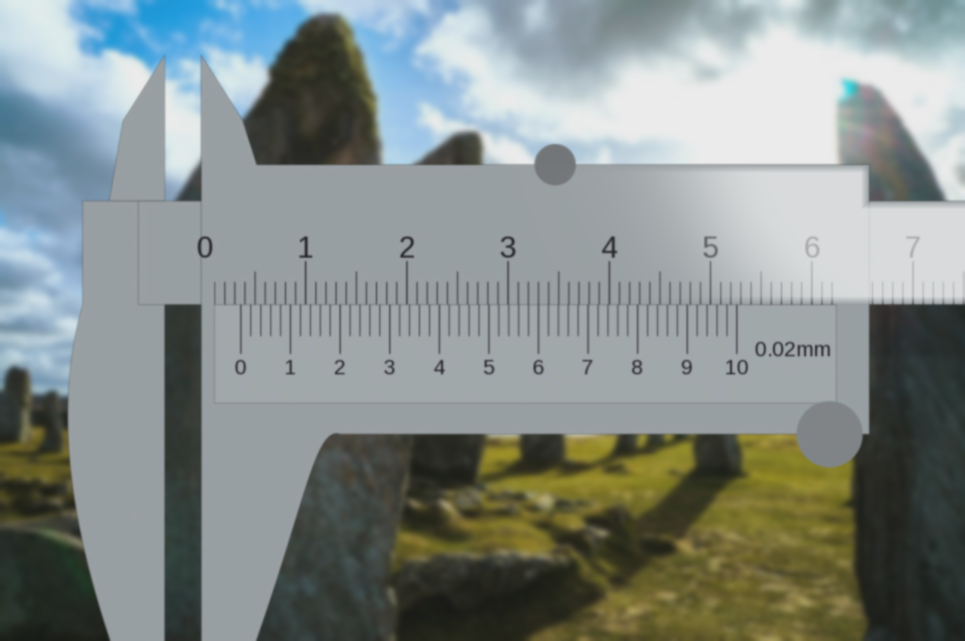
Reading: {"value": 3.6, "unit": "mm"}
